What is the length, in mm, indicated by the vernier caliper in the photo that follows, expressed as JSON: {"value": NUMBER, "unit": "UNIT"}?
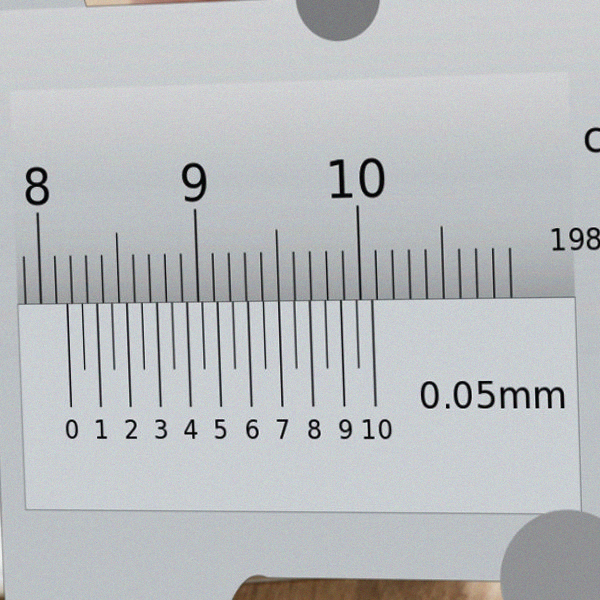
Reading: {"value": 81.7, "unit": "mm"}
